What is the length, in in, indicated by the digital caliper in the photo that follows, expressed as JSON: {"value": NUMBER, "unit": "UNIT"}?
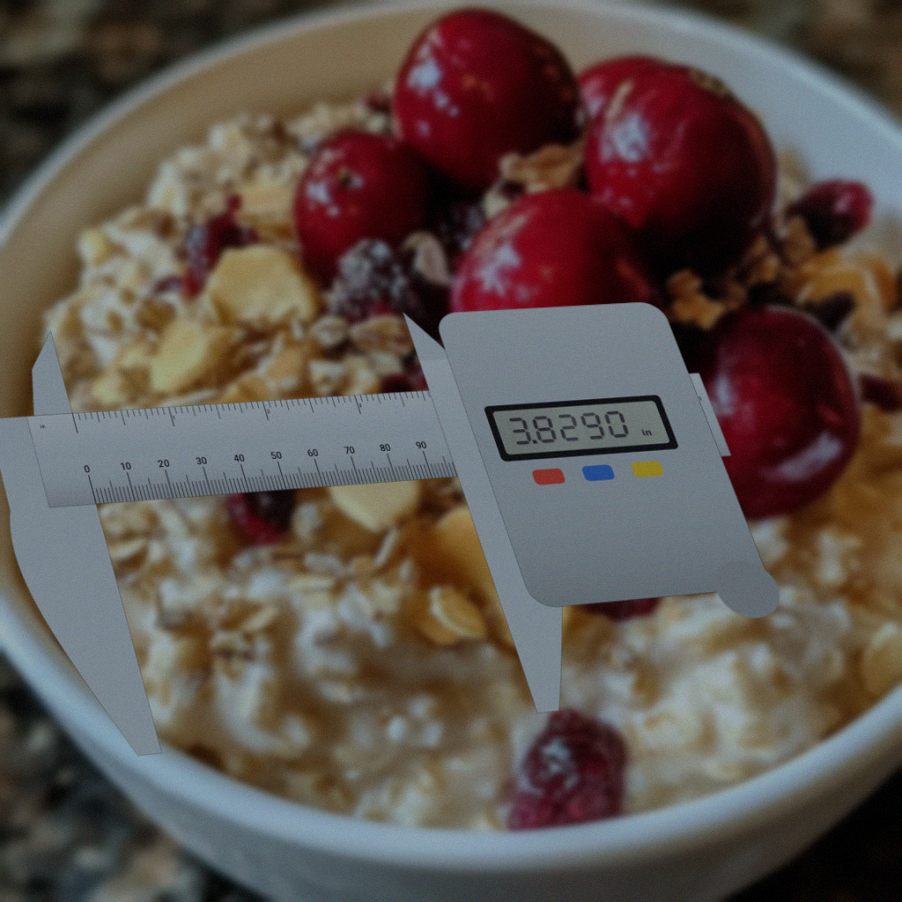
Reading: {"value": 3.8290, "unit": "in"}
